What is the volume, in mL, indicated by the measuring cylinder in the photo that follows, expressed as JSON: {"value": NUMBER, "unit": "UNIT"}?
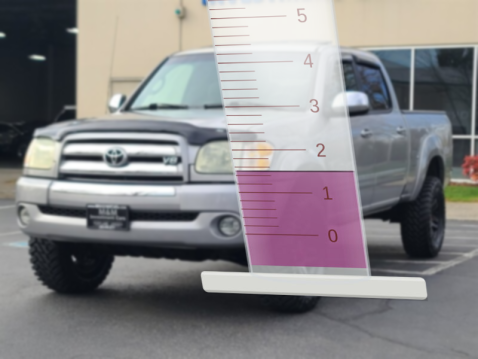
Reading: {"value": 1.5, "unit": "mL"}
